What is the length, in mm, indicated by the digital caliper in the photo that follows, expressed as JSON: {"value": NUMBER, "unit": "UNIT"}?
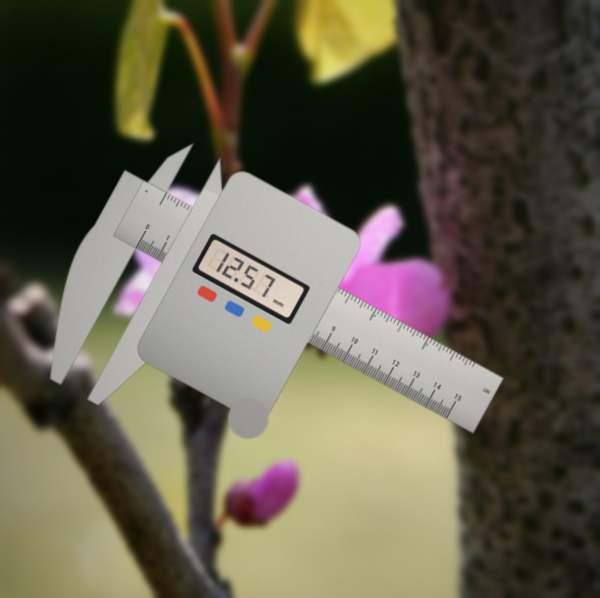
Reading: {"value": 12.57, "unit": "mm"}
